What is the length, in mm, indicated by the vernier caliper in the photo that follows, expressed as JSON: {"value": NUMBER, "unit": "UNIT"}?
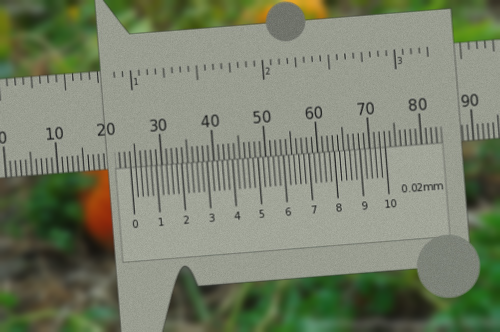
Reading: {"value": 24.0, "unit": "mm"}
